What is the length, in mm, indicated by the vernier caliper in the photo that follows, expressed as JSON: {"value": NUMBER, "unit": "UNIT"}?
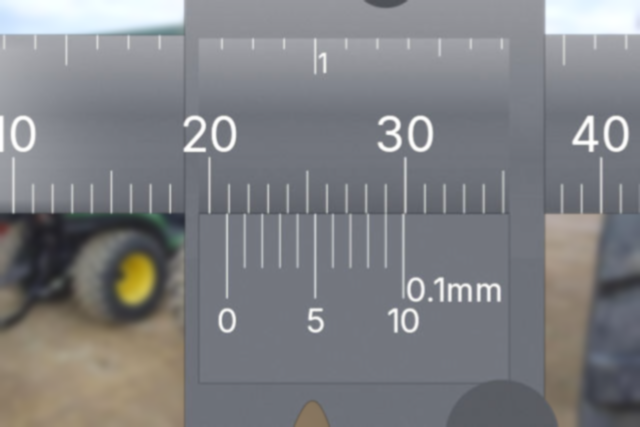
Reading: {"value": 20.9, "unit": "mm"}
